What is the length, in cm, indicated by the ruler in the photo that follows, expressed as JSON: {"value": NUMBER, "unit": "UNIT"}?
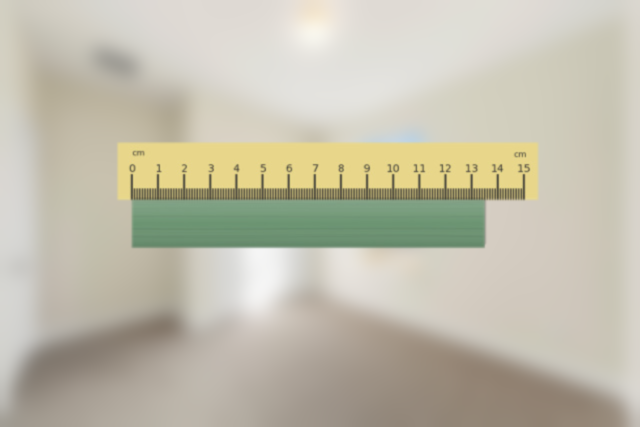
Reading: {"value": 13.5, "unit": "cm"}
